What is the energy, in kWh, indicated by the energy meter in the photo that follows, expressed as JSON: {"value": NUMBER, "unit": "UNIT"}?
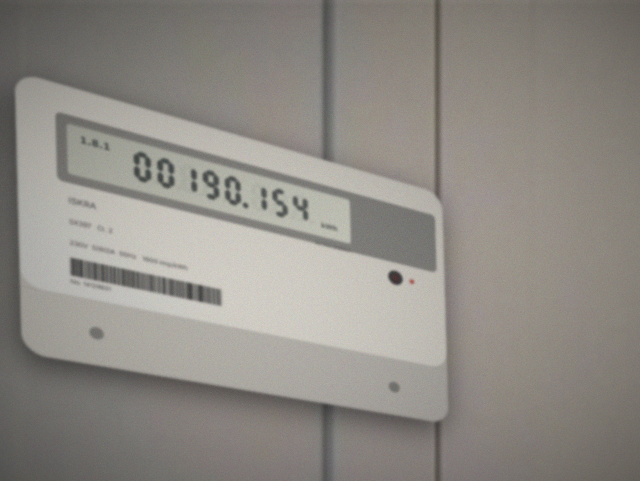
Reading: {"value": 190.154, "unit": "kWh"}
